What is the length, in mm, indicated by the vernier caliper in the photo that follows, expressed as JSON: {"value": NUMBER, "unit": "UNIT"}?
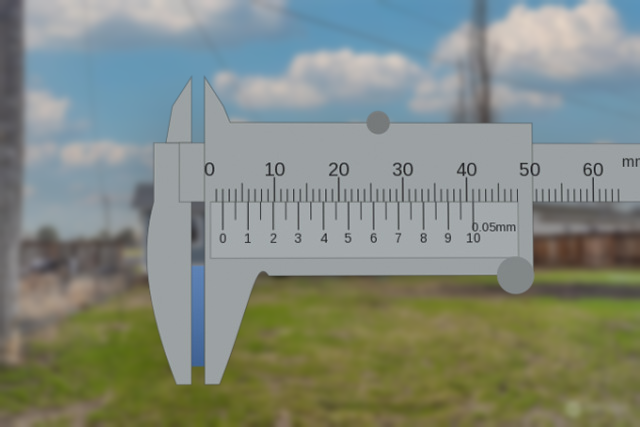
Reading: {"value": 2.0, "unit": "mm"}
